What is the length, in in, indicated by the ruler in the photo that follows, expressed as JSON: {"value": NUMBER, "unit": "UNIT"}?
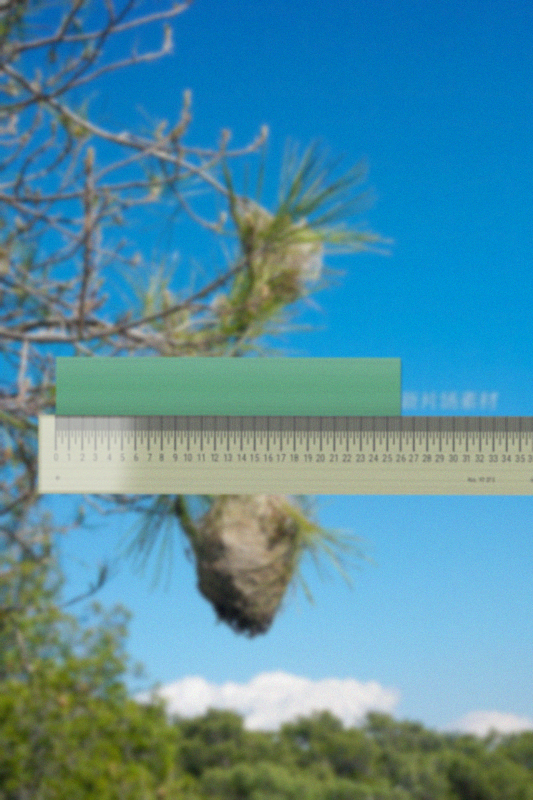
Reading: {"value": 26, "unit": "in"}
